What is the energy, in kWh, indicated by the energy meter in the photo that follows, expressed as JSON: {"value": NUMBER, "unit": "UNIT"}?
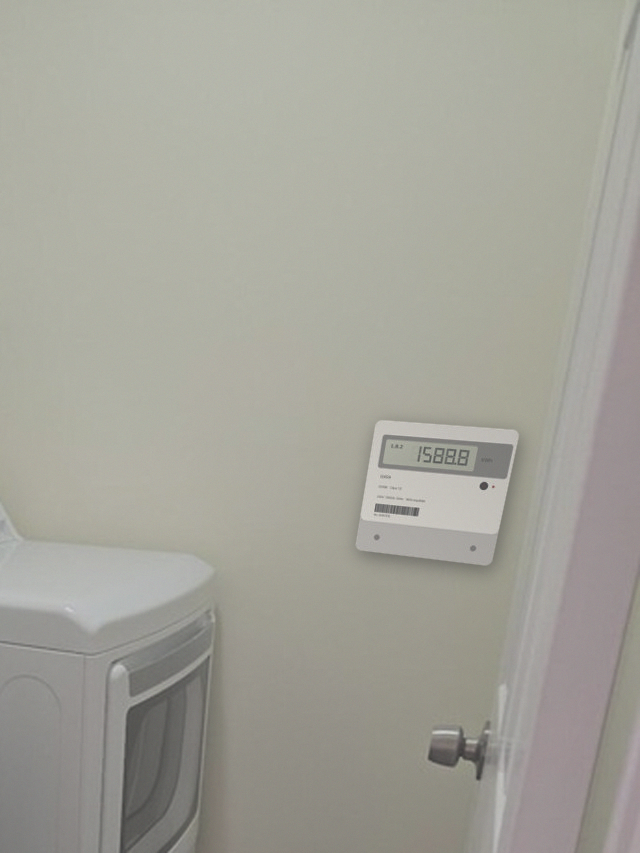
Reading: {"value": 1588.8, "unit": "kWh"}
